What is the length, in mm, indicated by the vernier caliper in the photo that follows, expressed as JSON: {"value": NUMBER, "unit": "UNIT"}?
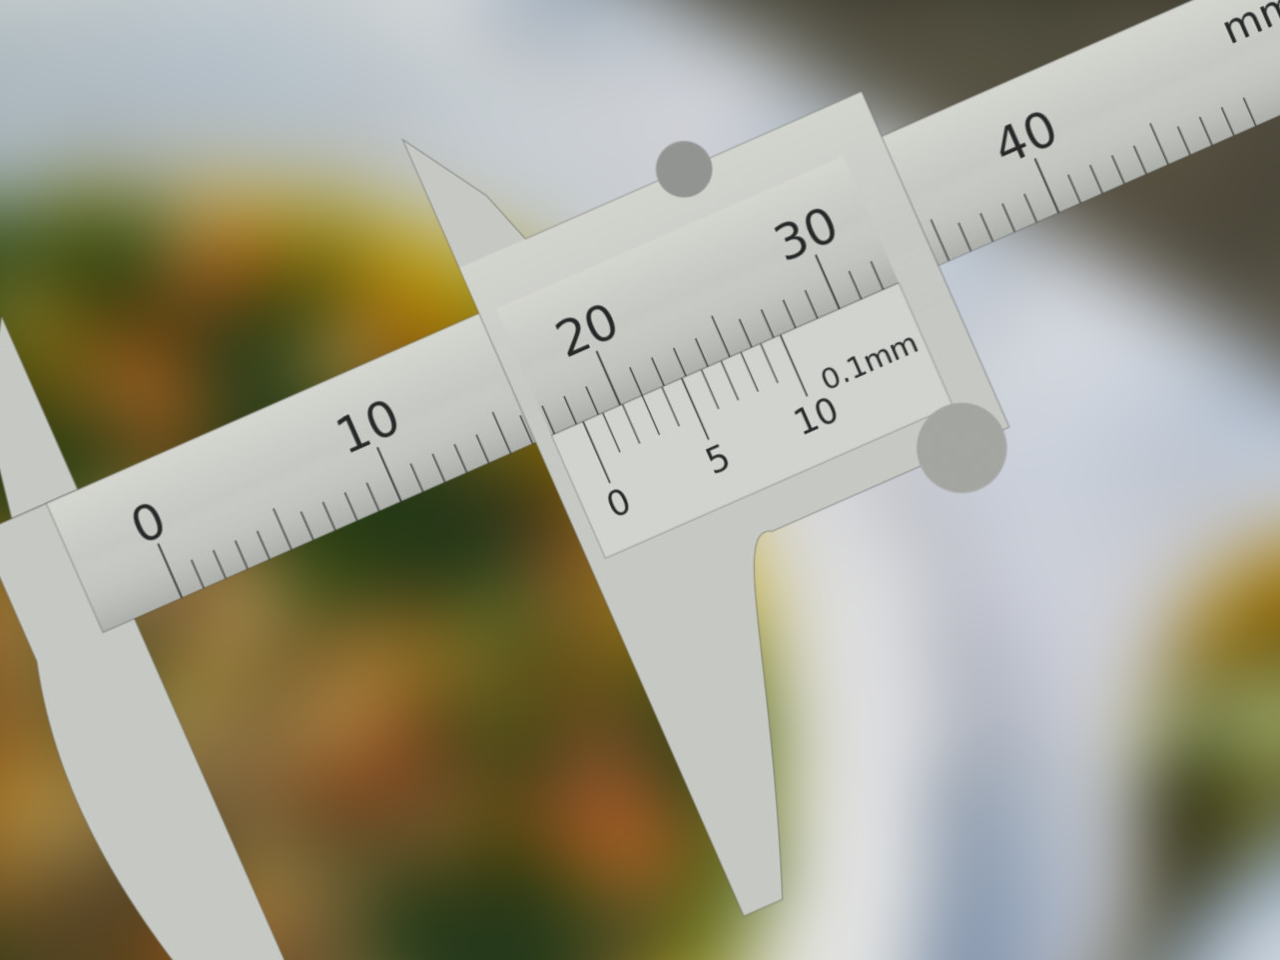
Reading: {"value": 18.3, "unit": "mm"}
